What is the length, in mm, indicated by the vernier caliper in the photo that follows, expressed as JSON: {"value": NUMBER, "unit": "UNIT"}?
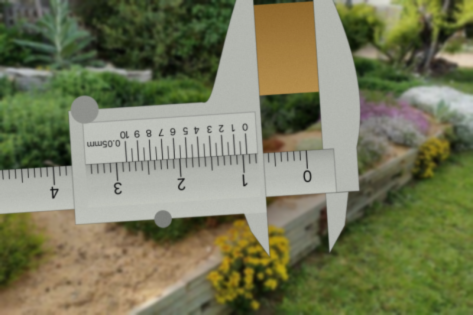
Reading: {"value": 9.4, "unit": "mm"}
